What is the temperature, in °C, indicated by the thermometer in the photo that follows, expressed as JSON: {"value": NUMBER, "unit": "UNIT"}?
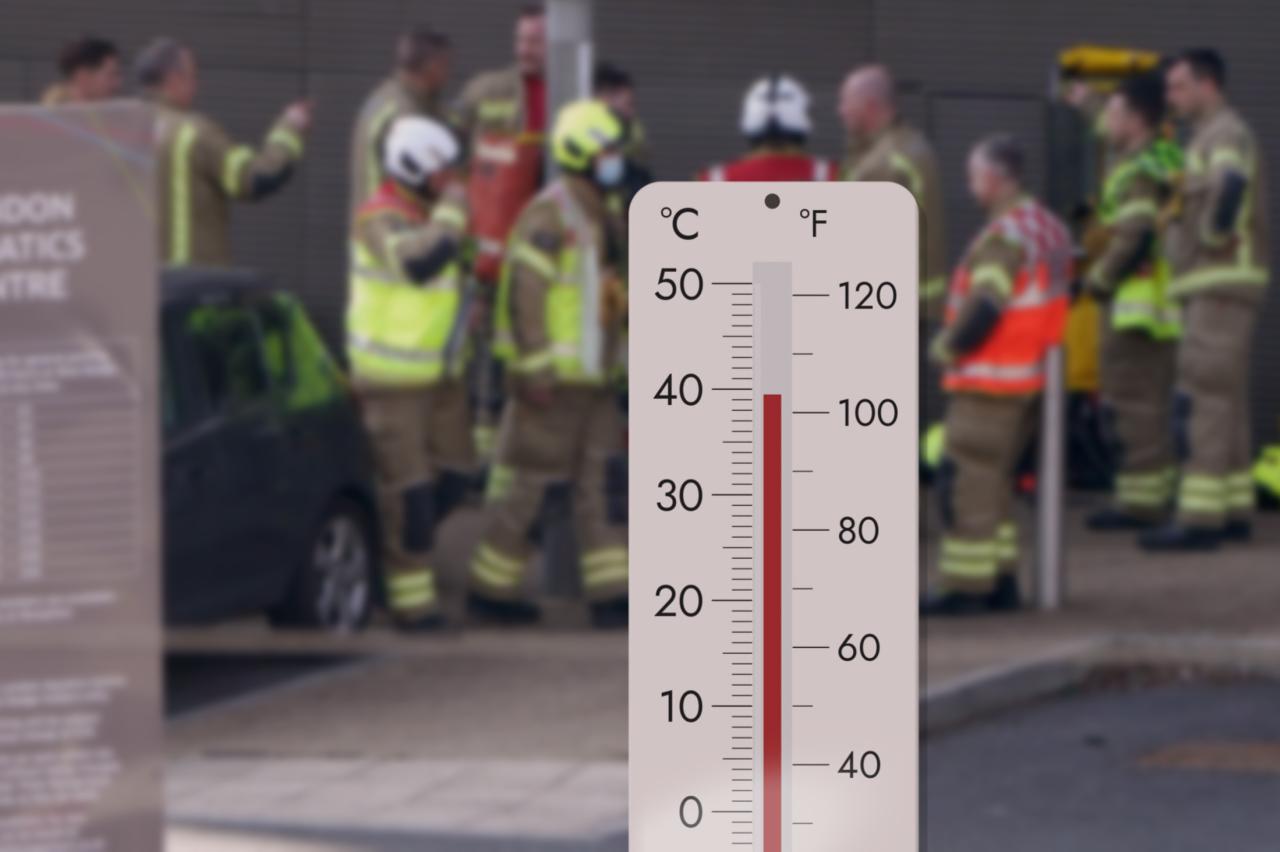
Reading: {"value": 39.5, "unit": "°C"}
